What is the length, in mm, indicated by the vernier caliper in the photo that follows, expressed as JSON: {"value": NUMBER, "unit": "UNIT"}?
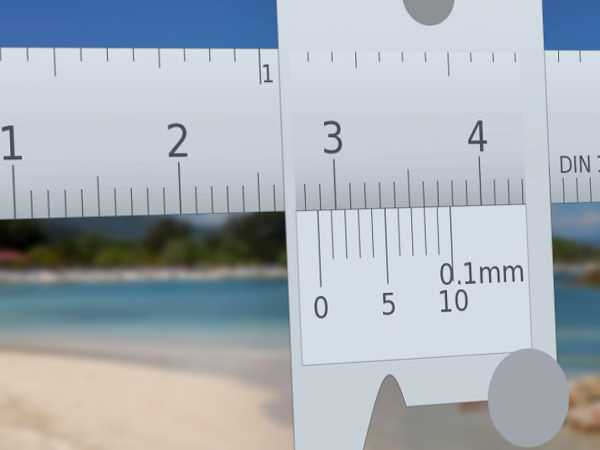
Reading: {"value": 28.8, "unit": "mm"}
